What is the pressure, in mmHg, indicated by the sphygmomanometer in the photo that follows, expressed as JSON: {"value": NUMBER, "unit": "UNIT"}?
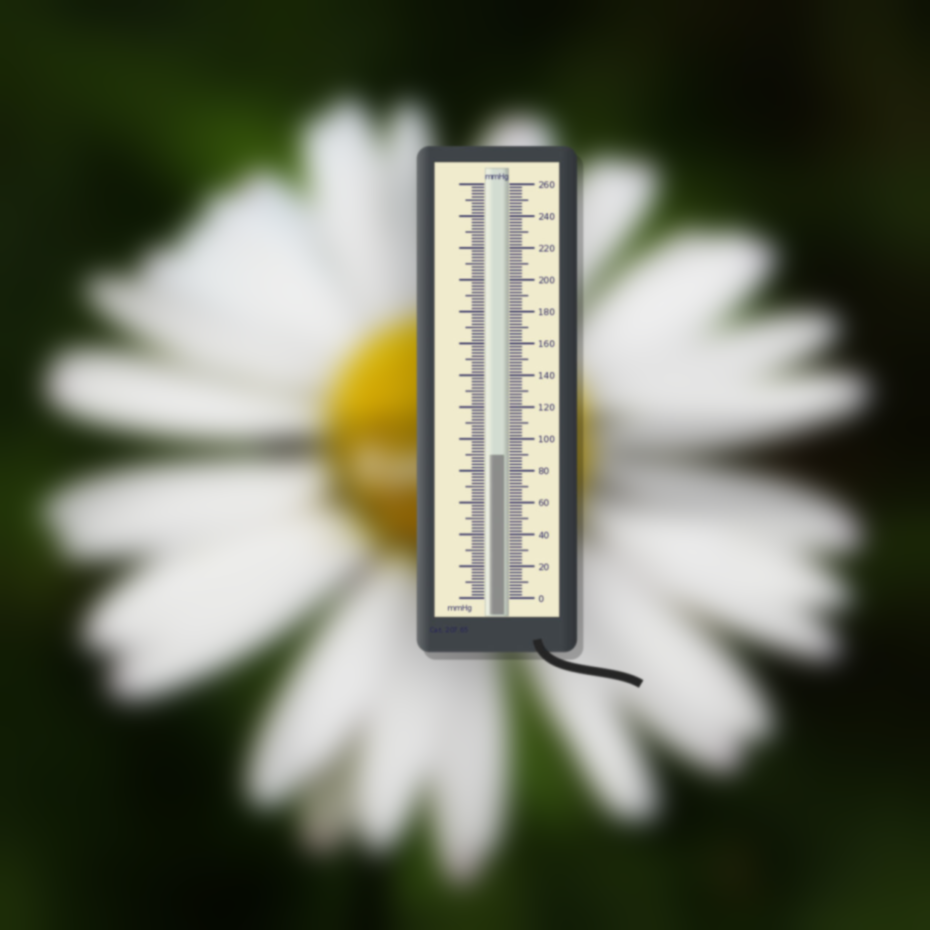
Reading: {"value": 90, "unit": "mmHg"}
